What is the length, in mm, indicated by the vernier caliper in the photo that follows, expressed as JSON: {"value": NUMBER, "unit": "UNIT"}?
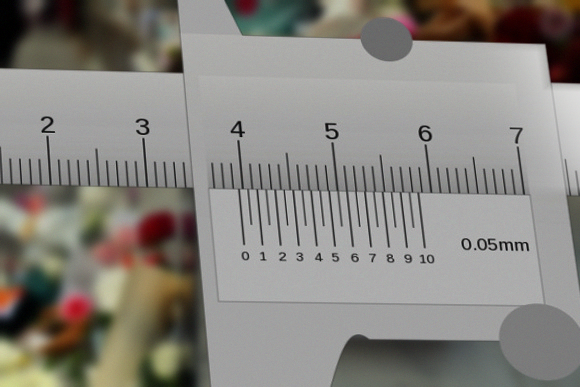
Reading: {"value": 39.6, "unit": "mm"}
